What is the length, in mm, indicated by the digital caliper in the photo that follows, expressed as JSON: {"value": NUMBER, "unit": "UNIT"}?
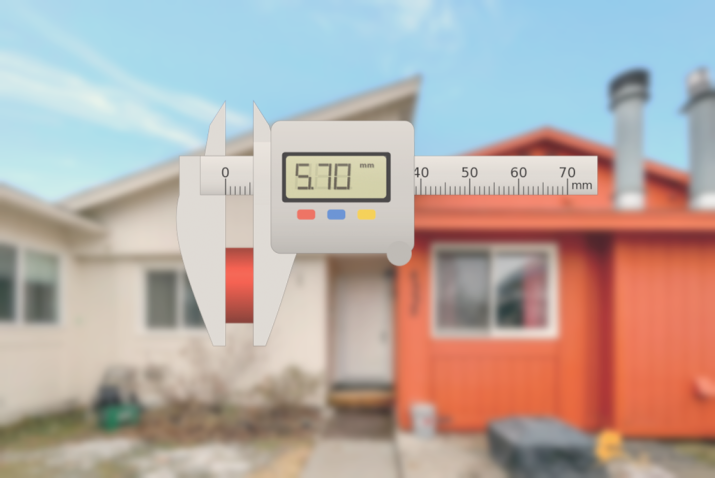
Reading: {"value": 5.70, "unit": "mm"}
